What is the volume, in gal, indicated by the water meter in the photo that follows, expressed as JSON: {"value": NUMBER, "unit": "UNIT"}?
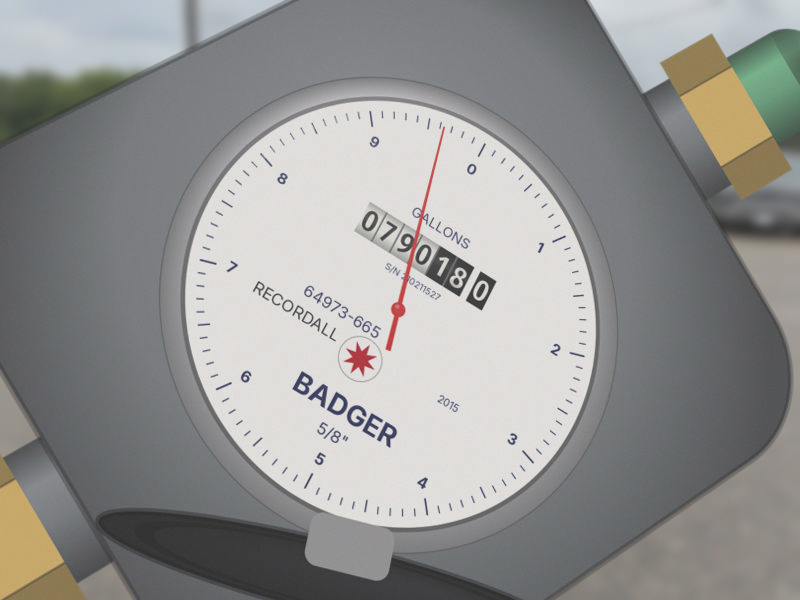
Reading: {"value": 790179.6, "unit": "gal"}
